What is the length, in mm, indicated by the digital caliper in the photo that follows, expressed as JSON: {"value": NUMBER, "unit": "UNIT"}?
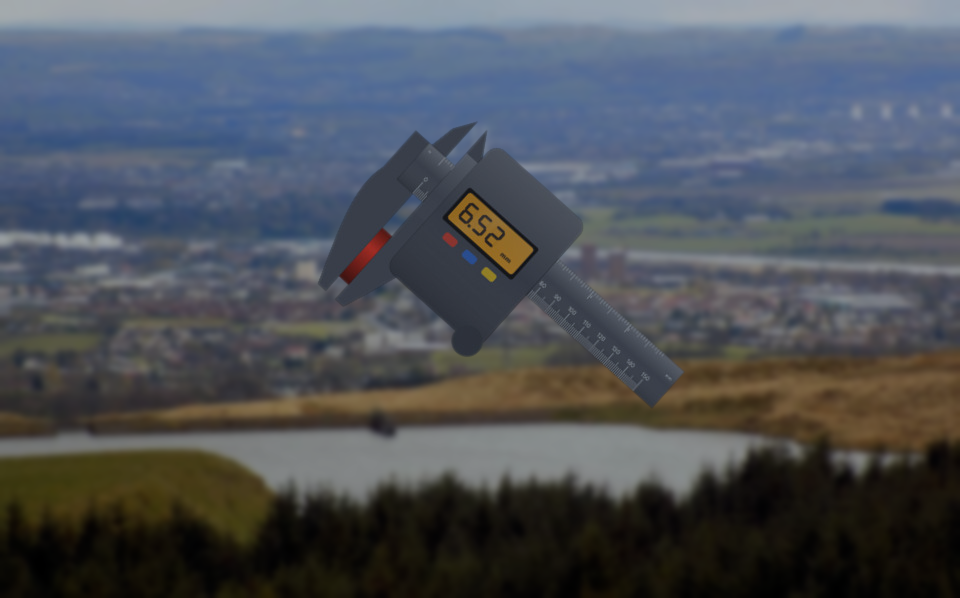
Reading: {"value": 6.52, "unit": "mm"}
